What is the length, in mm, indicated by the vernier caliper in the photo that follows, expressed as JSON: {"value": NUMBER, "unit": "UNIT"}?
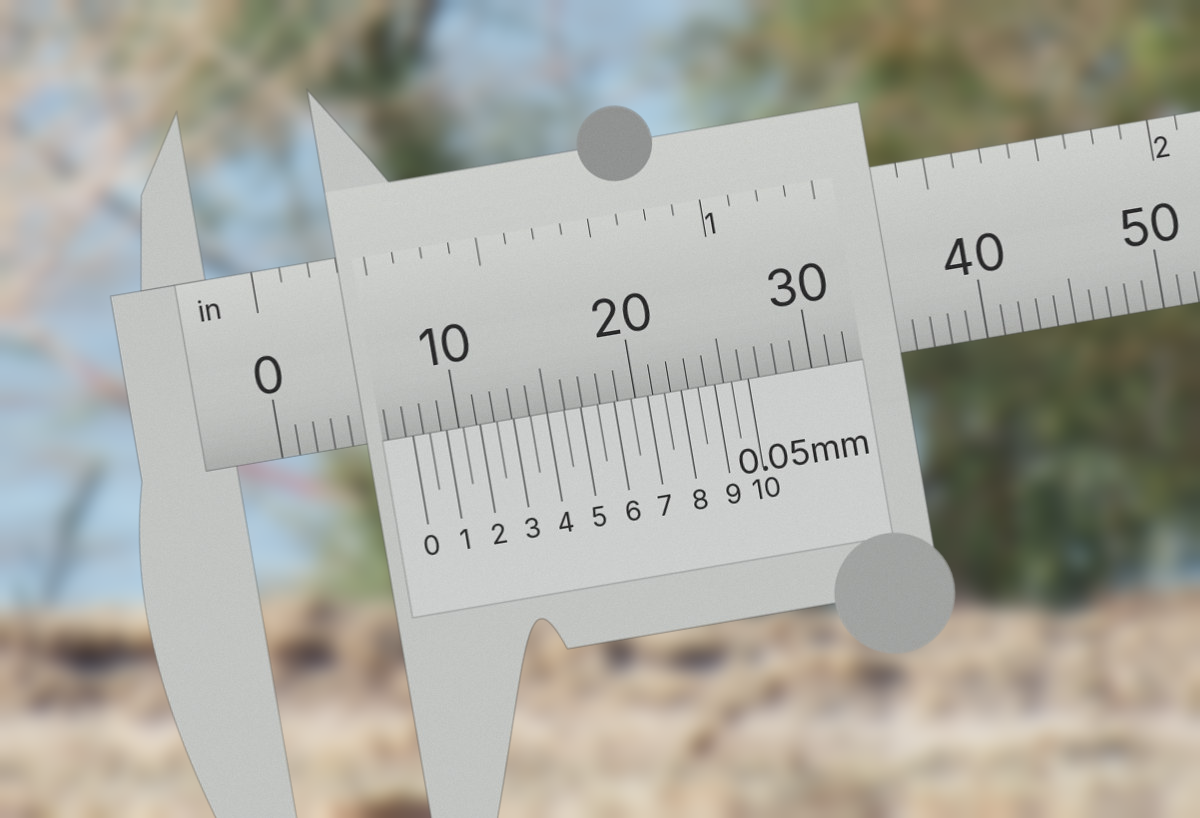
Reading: {"value": 7.4, "unit": "mm"}
